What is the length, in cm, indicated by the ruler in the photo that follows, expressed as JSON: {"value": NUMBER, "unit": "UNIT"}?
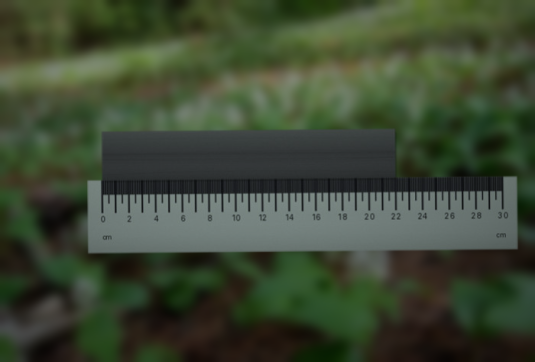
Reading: {"value": 22, "unit": "cm"}
